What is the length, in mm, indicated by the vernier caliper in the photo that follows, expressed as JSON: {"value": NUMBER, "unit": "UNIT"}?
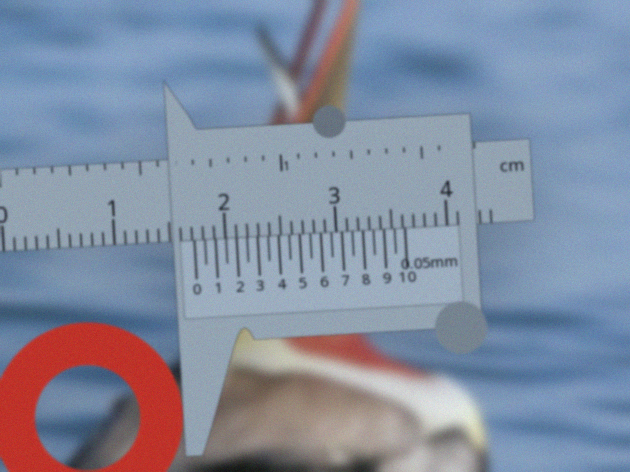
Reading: {"value": 17.2, "unit": "mm"}
